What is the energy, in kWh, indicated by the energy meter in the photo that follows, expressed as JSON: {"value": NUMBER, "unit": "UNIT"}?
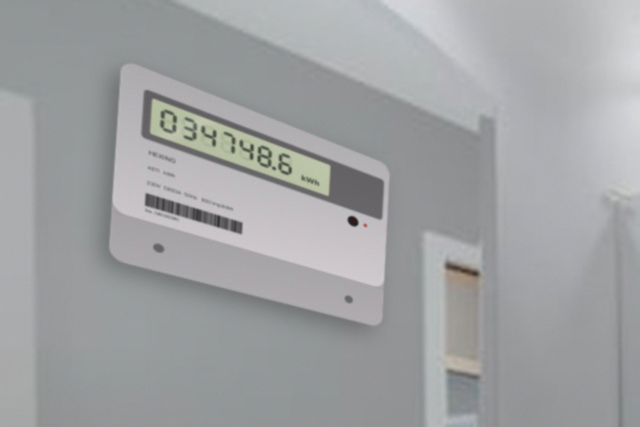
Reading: {"value": 34748.6, "unit": "kWh"}
